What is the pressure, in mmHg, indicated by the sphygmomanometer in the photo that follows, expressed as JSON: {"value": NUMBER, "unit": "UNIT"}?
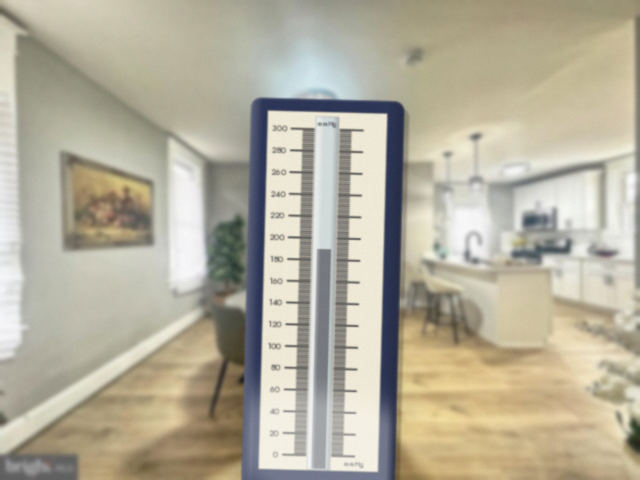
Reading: {"value": 190, "unit": "mmHg"}
